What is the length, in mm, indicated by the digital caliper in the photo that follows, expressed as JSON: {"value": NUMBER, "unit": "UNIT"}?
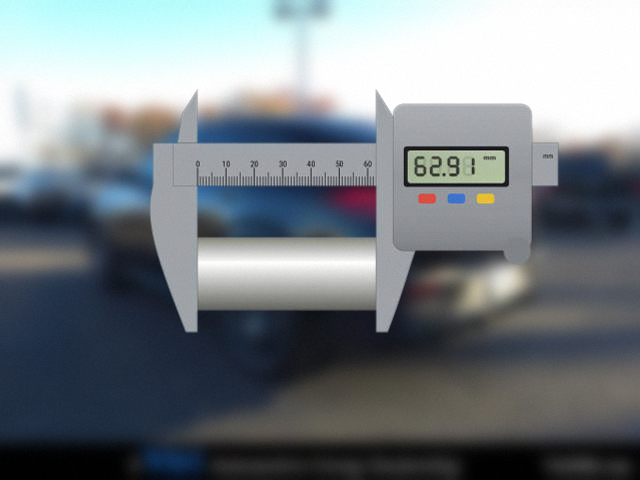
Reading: {"value": 62.91, "unit": "mm"}
